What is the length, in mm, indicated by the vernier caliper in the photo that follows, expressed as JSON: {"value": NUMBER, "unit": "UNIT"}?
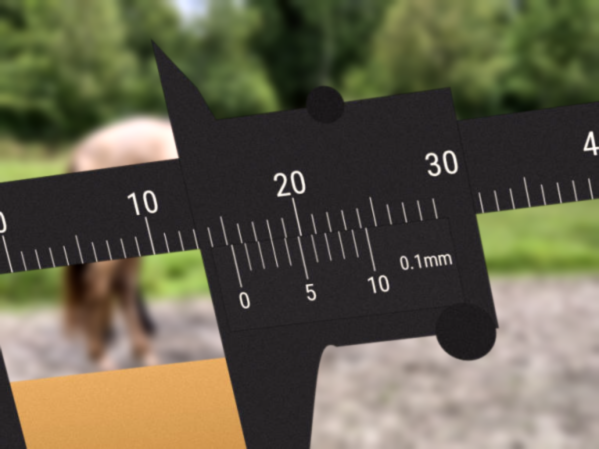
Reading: {"value": 15.3, "unit": "mm"}
